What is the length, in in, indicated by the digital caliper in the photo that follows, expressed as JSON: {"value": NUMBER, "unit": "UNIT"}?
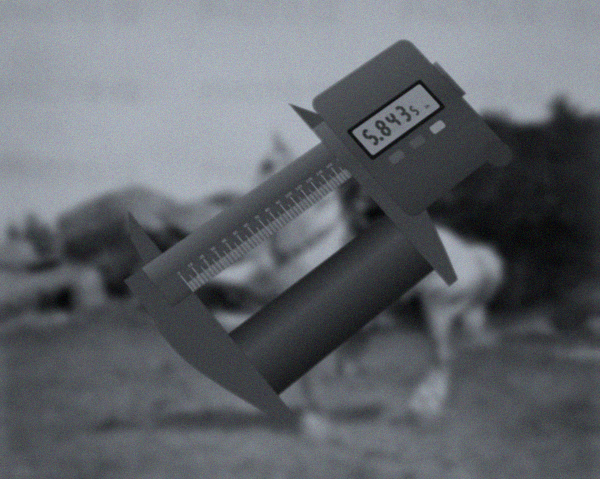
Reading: {"value": 5.8435, "unit": "in"}
